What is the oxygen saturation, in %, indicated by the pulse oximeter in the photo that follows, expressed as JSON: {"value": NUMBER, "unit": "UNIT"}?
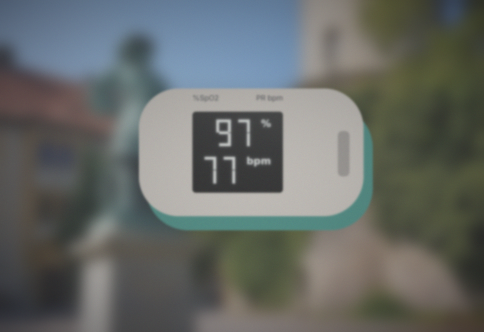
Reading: {"value": 97, "unit": "%"}
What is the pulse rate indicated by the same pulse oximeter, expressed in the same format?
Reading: {"value": 77, "unit": "bpm"}
